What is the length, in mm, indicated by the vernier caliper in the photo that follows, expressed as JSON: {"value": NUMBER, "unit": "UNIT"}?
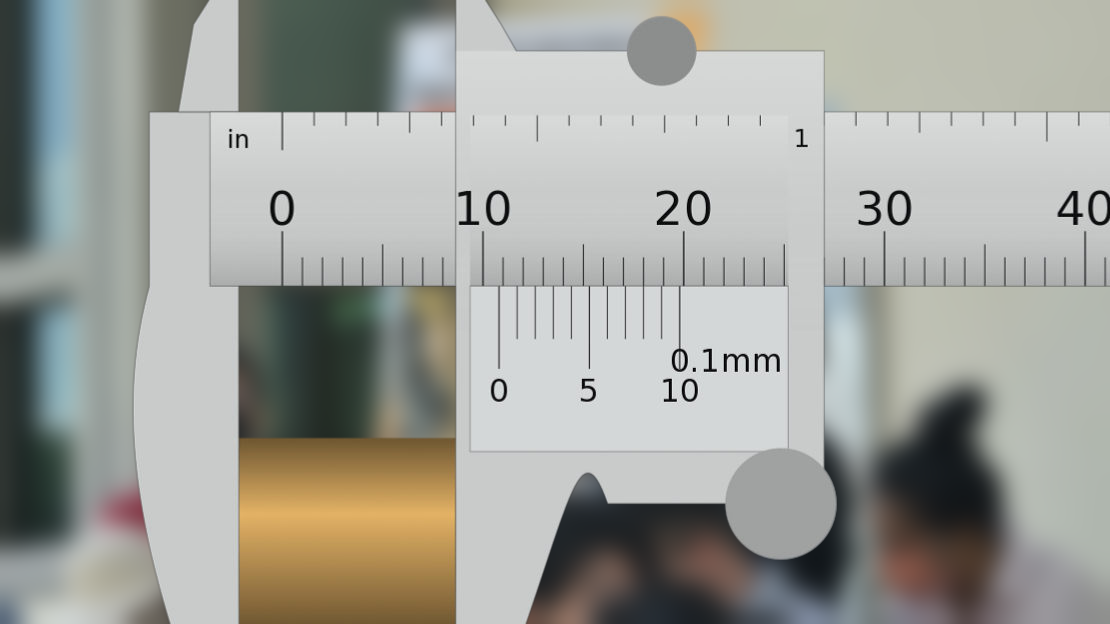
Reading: {"value": 10.8, "unit": "mm"}
